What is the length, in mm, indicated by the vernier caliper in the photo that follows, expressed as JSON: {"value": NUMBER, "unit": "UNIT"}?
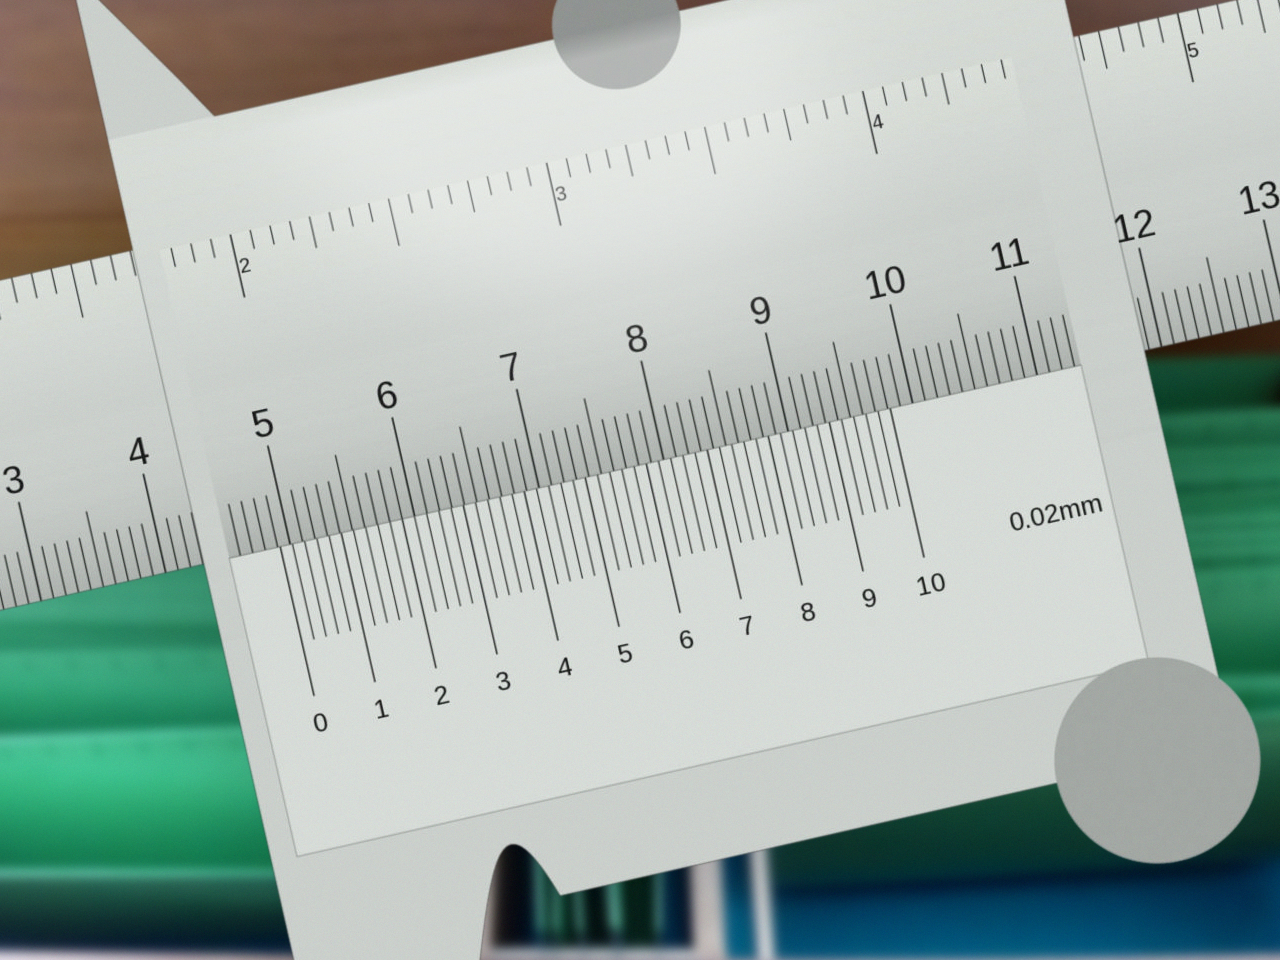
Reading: {"value": 49.2, "unit": "mm"}
